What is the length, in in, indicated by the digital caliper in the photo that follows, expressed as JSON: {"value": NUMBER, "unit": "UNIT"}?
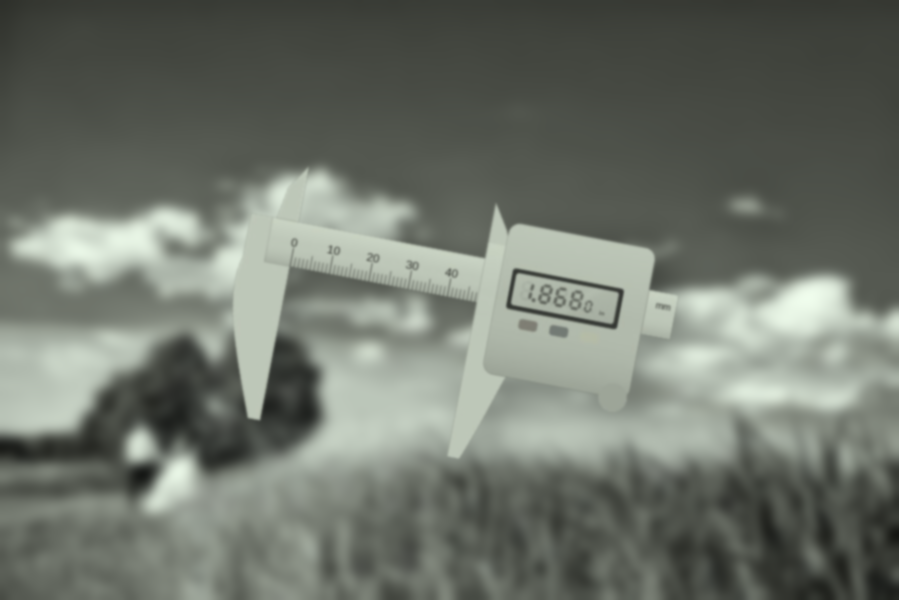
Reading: {"value": 1.8680, "unit": "in"}
